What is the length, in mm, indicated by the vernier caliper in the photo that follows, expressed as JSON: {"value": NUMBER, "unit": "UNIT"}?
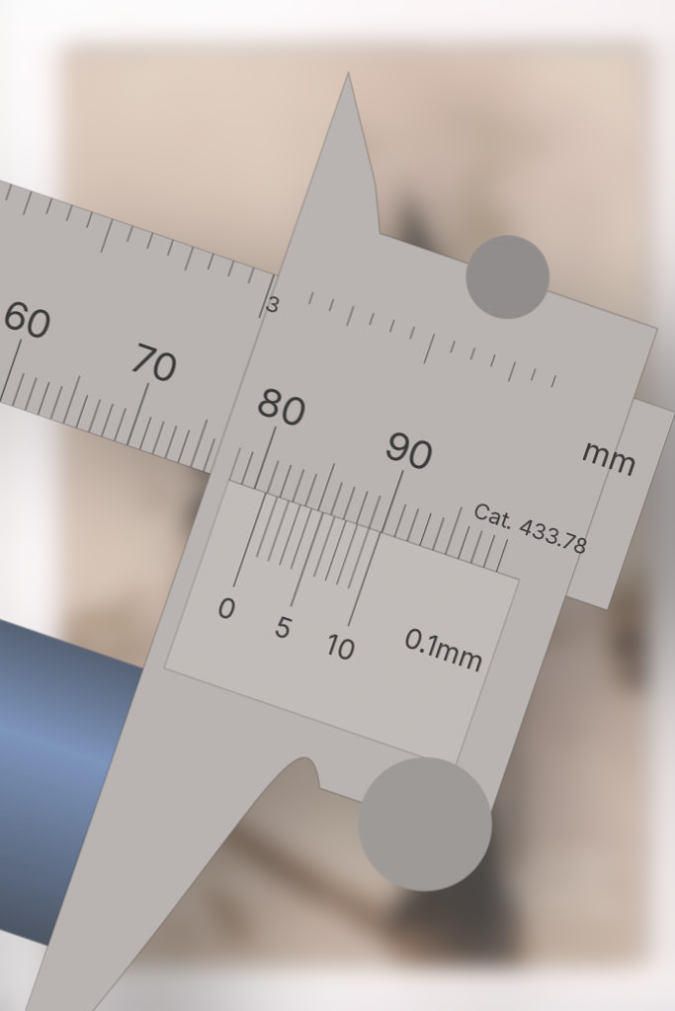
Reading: {"value": 80.9, "unit": "mm"}
